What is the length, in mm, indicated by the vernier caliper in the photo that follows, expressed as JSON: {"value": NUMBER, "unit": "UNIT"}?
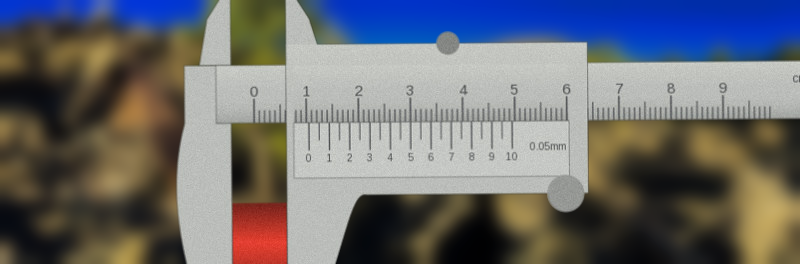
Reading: {"value": 10.5, "unit": "mm"}
